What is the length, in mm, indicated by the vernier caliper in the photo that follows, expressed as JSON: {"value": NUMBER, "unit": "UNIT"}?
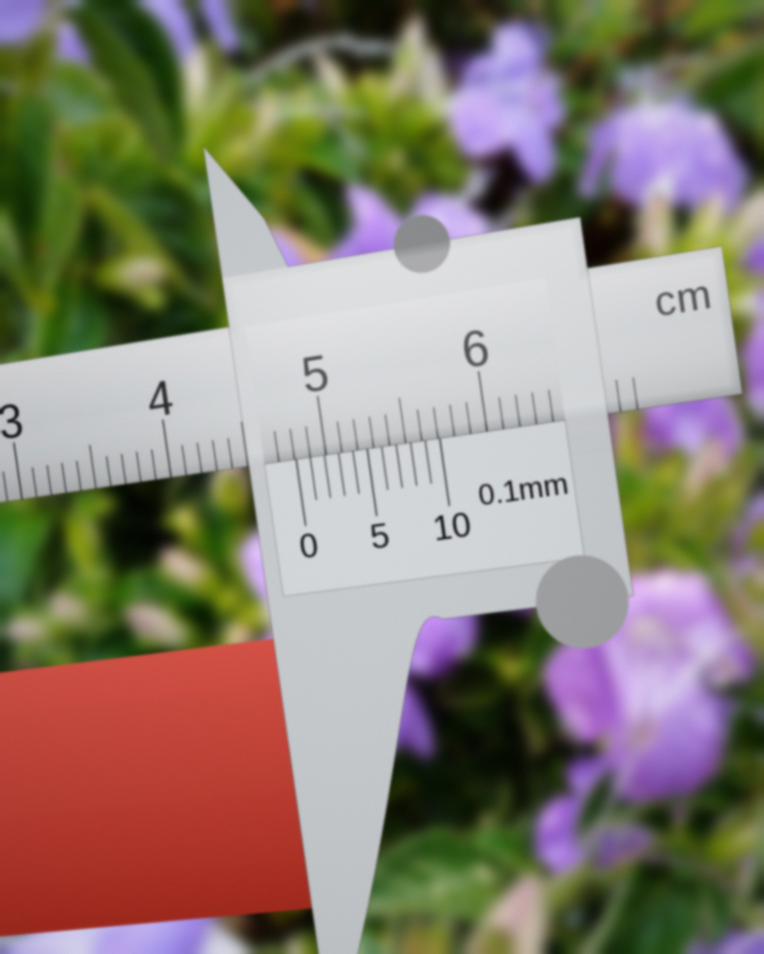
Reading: {"value": 48.1, "unit": "mm"}
